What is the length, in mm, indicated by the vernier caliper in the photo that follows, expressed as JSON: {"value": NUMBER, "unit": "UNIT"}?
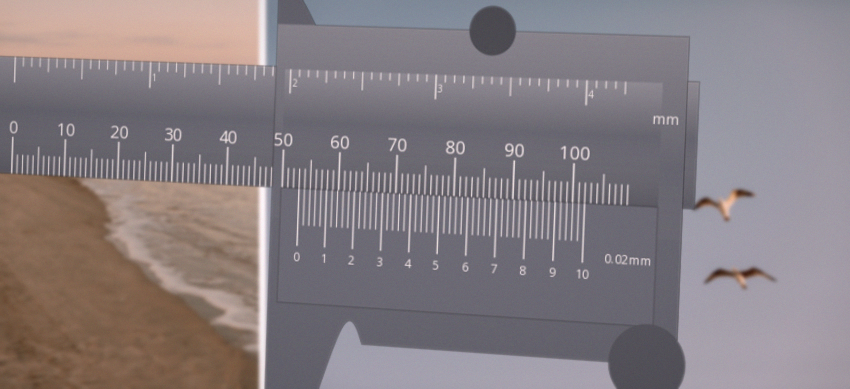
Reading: {"value": 53.0, "unit": "mm"}
